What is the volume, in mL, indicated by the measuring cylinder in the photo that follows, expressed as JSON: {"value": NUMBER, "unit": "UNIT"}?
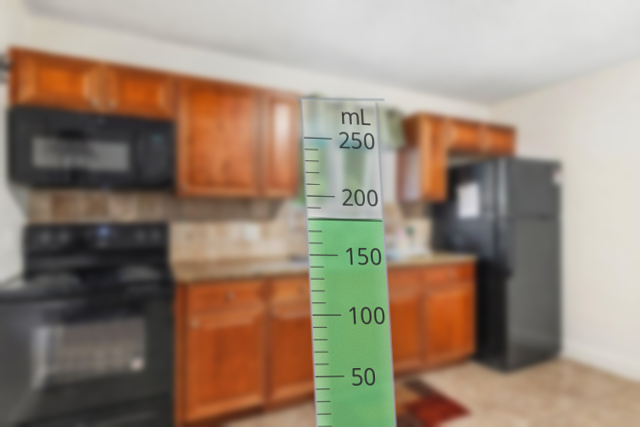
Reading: {"value": 180, "unit": "mL"}
